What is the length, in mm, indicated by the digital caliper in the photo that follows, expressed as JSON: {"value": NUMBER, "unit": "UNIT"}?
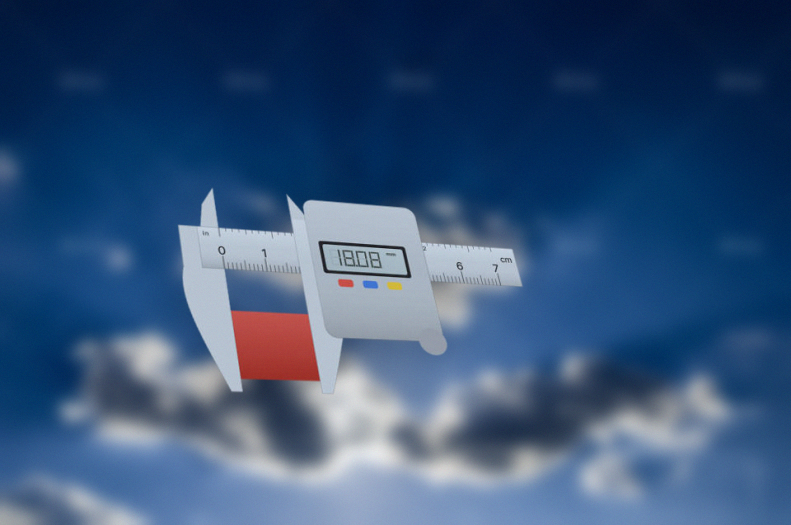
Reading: {"value": 18.08, "unit": "mm"}
